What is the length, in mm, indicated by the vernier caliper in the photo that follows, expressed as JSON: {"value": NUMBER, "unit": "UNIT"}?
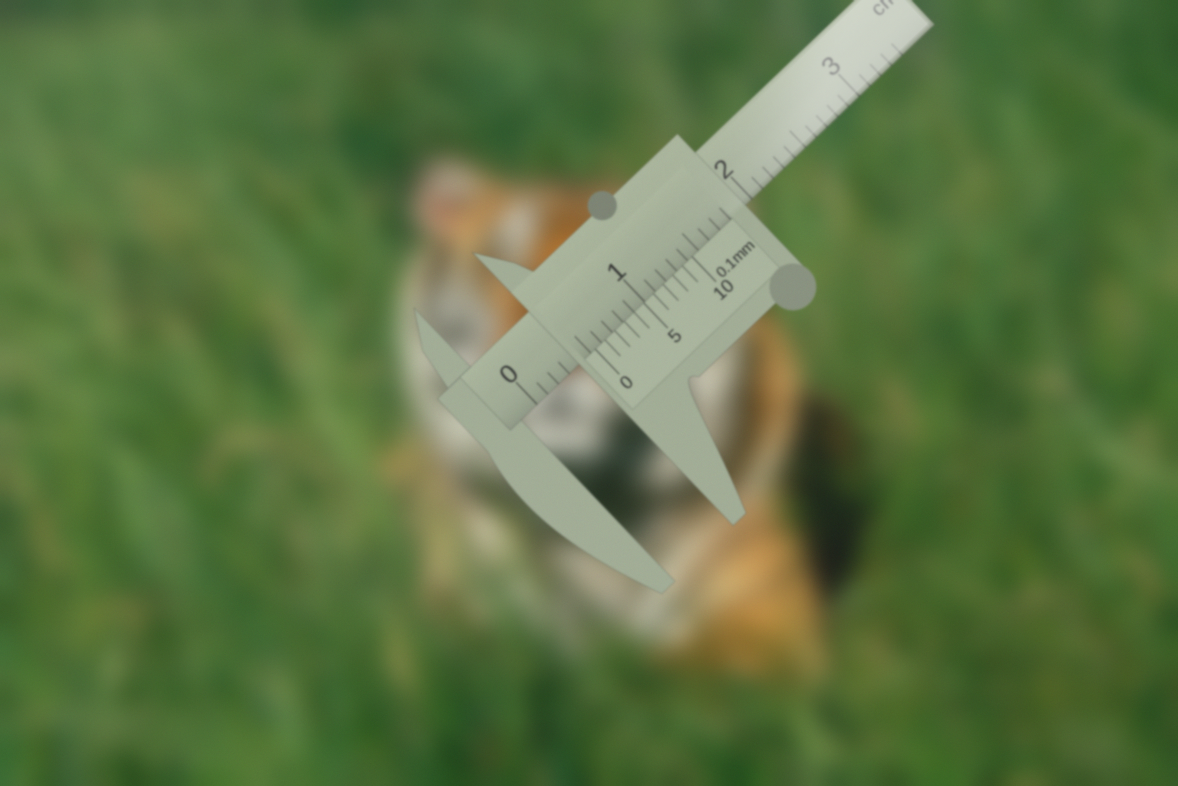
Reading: {"value": 5.4, "unit": "mm"}
